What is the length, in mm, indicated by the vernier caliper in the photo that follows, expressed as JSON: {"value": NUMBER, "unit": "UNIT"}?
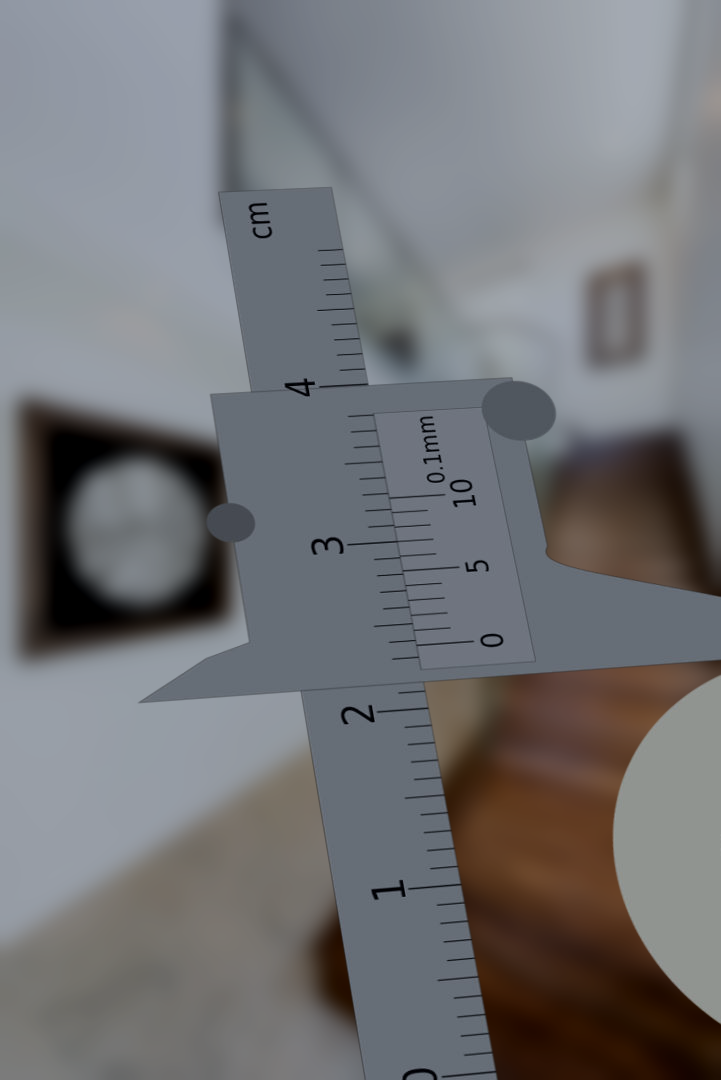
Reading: {"value": 23.7, "unit": "mm"}
